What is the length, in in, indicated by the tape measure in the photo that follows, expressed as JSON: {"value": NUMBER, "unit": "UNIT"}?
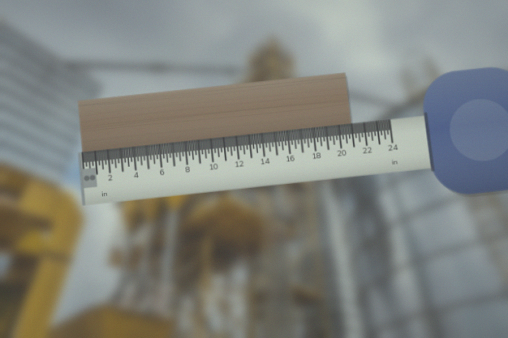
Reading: {"value": 21, "unit": "in"}
